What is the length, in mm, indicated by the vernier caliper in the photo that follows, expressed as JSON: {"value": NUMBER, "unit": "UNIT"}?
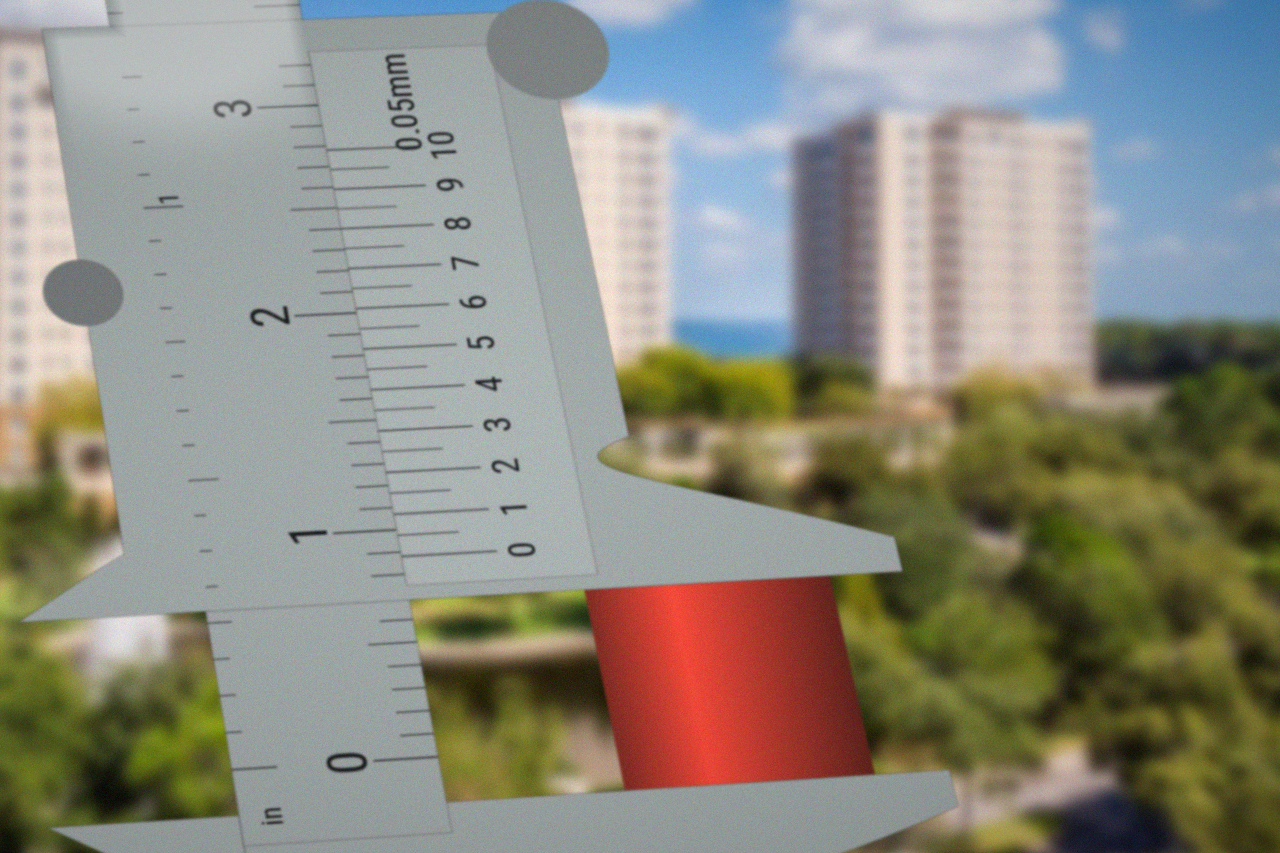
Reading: {"value": 8.8, "unit": "mm"}
